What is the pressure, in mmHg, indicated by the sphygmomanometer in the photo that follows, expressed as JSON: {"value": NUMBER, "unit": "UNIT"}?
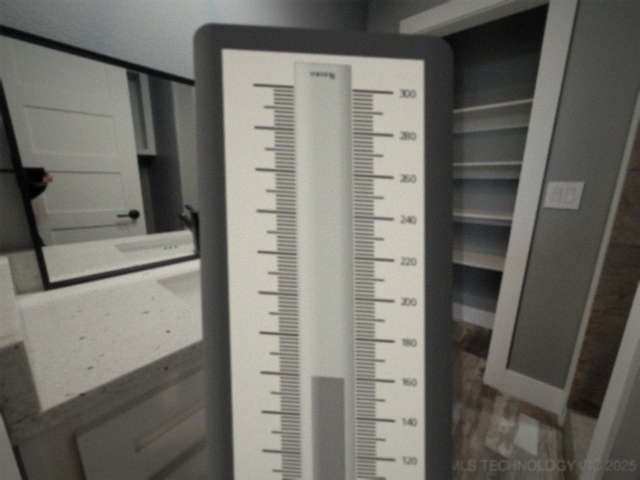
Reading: {"value": 160, "unit": "mmHg"}
